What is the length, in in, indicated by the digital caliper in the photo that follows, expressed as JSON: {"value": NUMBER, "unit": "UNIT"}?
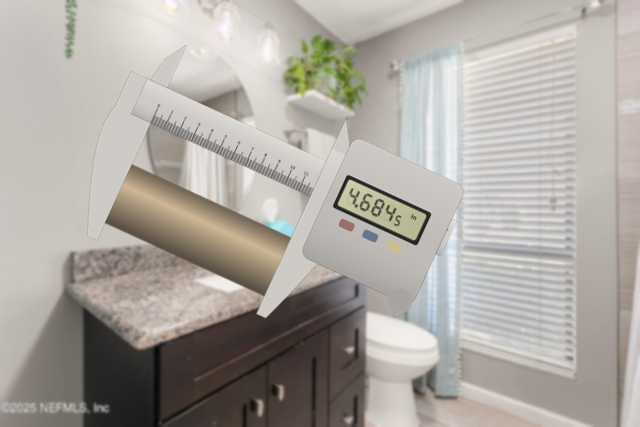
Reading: {"value": 4.6845, "unit": "in"}
